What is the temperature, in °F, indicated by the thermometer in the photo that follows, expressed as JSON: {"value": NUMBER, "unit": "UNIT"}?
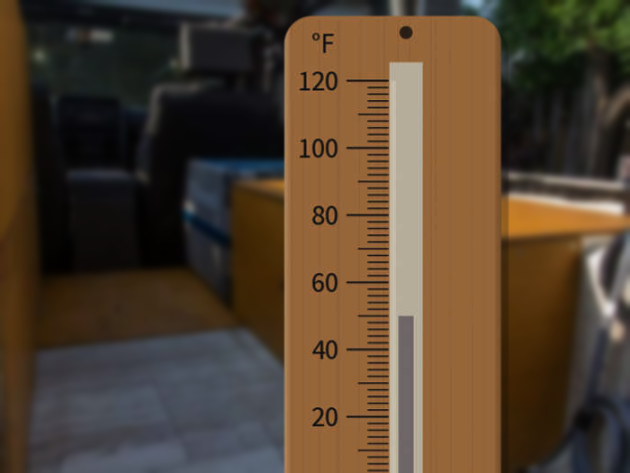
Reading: {"value": 50, "unit": "°F"}
